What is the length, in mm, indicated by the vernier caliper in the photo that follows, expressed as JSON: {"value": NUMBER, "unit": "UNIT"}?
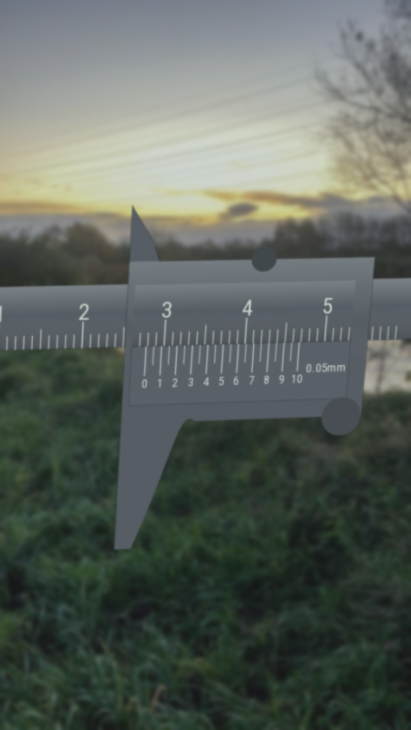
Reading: {"value": 27.8, "unit": "mm"}
